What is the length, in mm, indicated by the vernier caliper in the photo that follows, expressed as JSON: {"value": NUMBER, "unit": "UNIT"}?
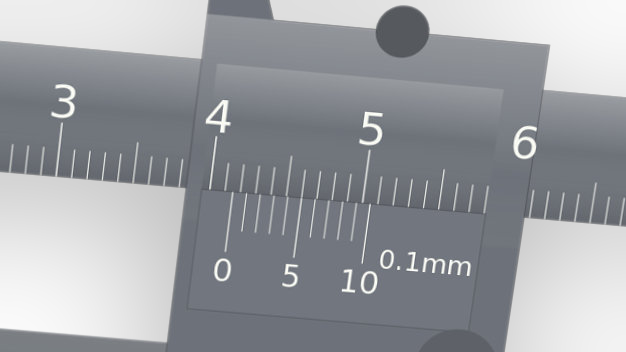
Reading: {"value": 41.5, "unit": "mm"}
